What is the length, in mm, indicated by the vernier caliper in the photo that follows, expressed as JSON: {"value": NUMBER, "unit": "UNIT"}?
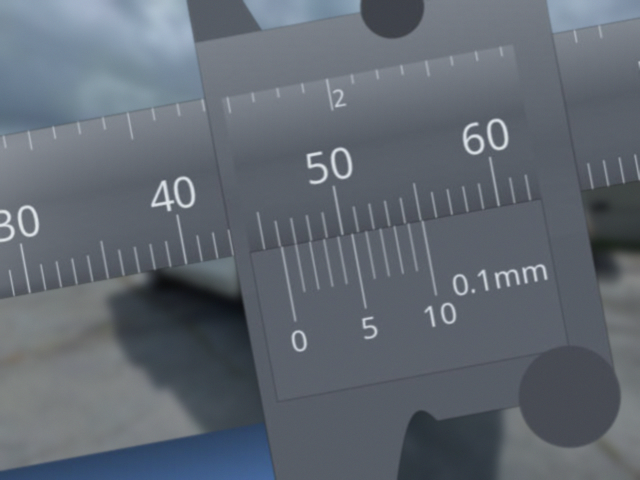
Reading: {"value": 46.1, "unit": "mm"}
